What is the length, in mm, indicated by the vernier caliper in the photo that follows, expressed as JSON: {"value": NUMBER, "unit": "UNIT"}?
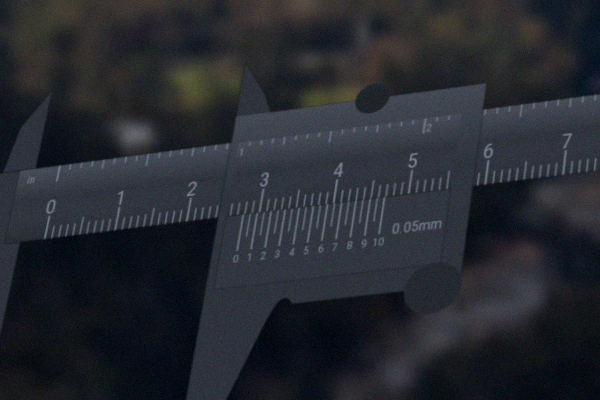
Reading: {"value": 27.8, "unit": "mm"}
